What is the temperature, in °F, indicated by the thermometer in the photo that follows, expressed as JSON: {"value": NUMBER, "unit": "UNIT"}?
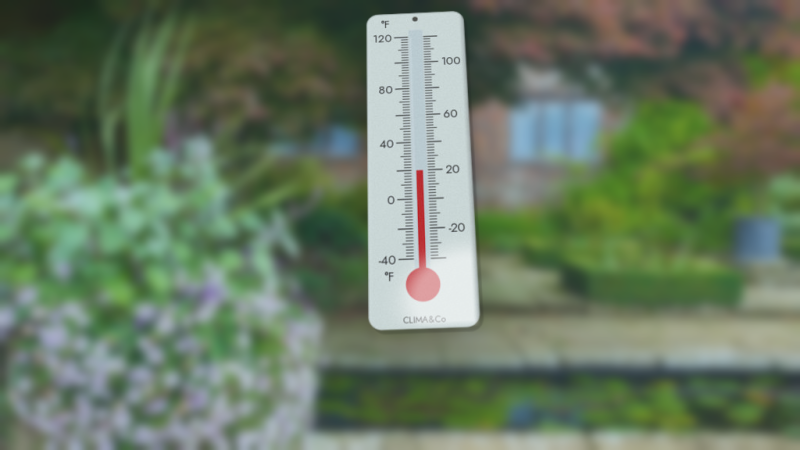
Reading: {"value": 20, "unit": "°F"}
